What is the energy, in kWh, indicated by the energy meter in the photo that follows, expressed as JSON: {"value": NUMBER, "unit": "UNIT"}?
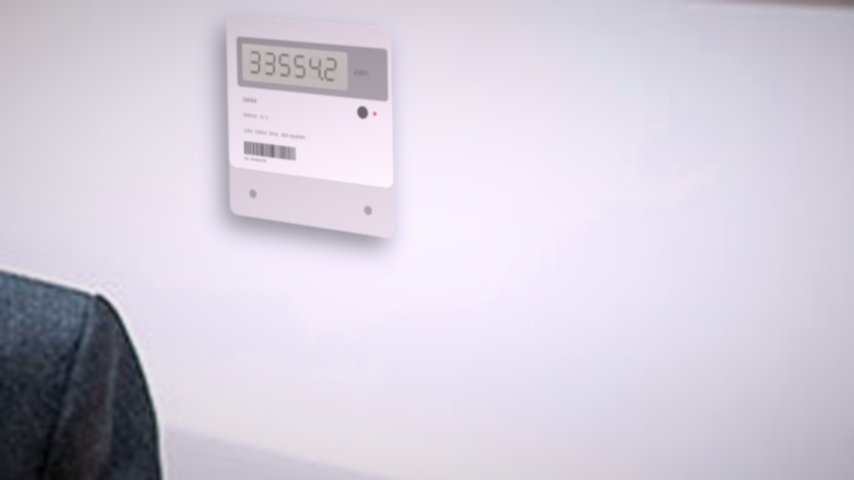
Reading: {"value": 33554.2, "unit": "kWh"}
